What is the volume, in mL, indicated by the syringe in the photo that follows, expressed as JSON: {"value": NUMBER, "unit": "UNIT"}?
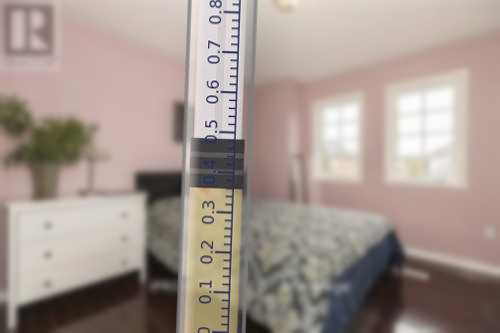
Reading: {"value": 0.36, "unit": "mL"}
